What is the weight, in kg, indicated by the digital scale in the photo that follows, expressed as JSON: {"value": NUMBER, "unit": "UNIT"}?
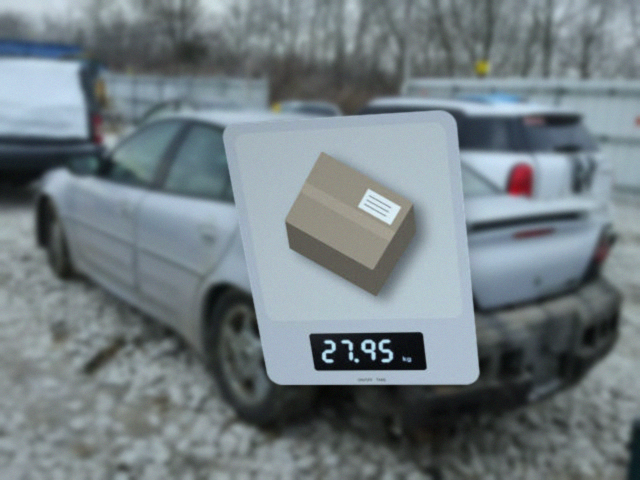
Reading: {"value": 27.95, "unit": "kg"}
